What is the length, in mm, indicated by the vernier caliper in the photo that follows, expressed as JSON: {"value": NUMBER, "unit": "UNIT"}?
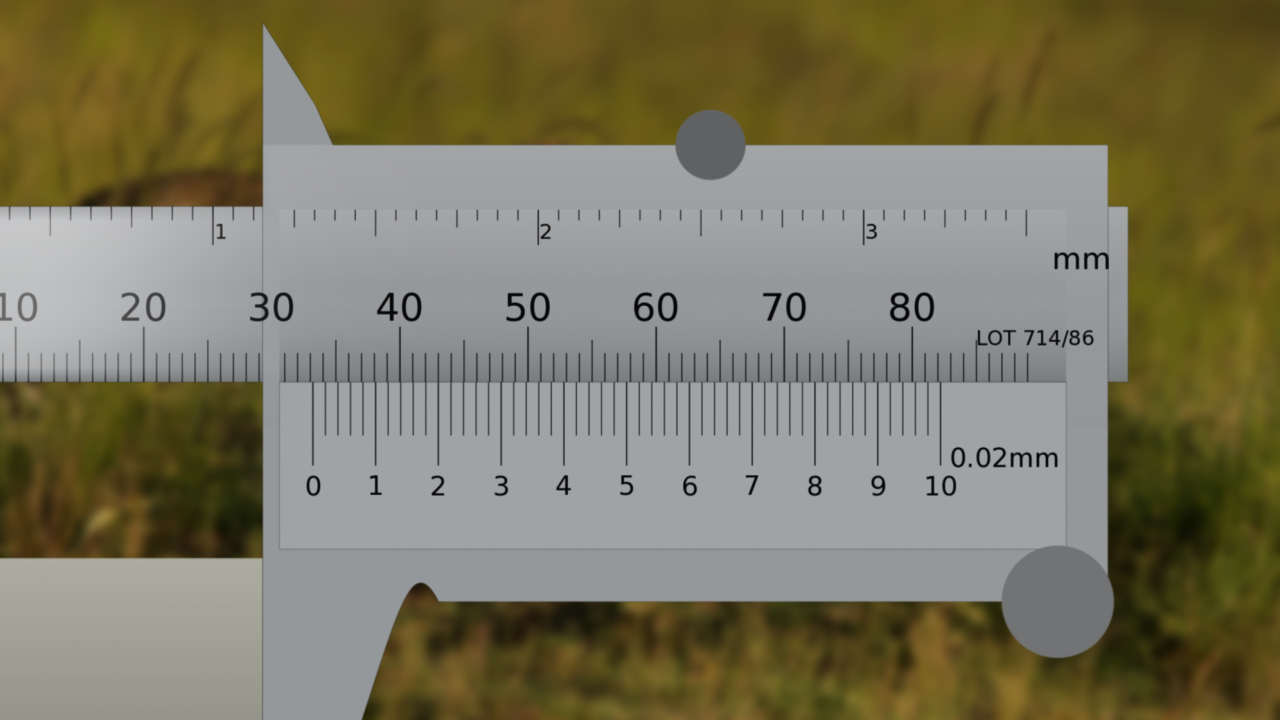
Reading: {"value": 33.2, "unit": "mm"}
